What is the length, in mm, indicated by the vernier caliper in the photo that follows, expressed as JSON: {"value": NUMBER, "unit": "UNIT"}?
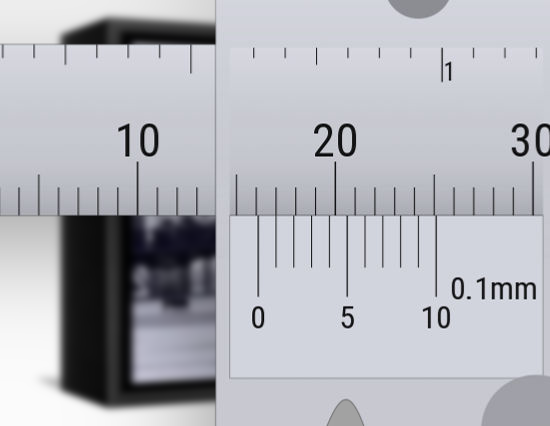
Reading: {"value": 16.1, "unit": "mm"}
